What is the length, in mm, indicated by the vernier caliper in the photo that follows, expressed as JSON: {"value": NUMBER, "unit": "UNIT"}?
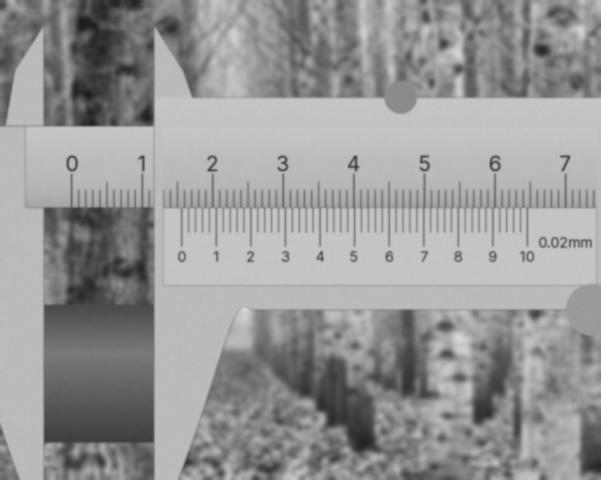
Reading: {"value": 15.6, "unit": "mm"}
